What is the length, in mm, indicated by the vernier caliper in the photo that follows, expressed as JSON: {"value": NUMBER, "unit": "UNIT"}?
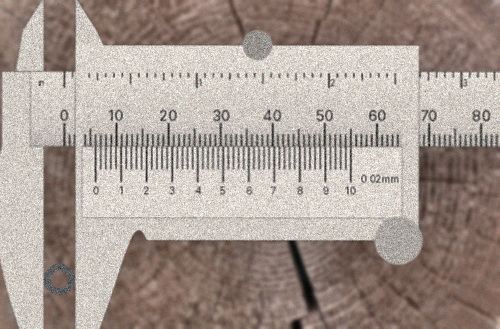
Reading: {"value": 6.0, "unit": "mm"}
